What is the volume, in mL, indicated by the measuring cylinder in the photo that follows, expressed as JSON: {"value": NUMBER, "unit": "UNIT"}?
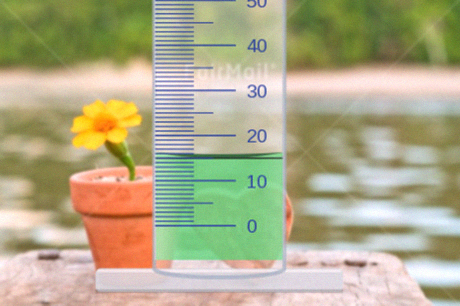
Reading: {"value": 15, "unit": "mL"}
